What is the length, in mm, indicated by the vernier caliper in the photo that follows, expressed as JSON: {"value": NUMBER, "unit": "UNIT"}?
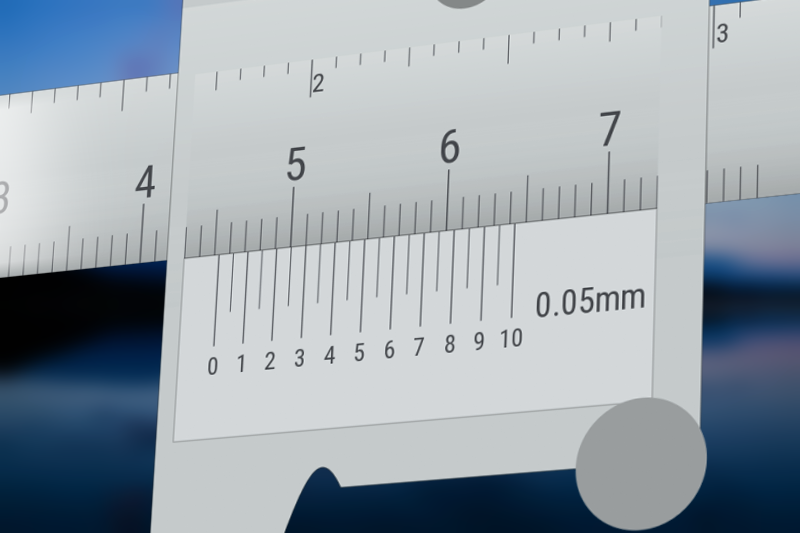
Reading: {"value": 45.3, "unit": "mm"}
